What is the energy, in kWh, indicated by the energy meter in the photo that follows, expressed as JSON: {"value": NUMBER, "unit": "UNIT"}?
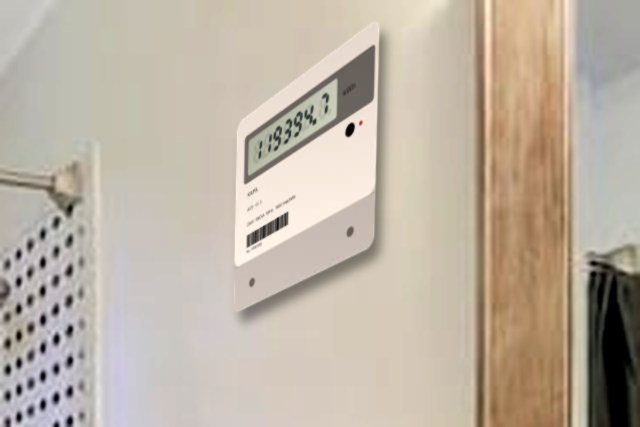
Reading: {"value": 119394.7, "unit": "kWh"}
